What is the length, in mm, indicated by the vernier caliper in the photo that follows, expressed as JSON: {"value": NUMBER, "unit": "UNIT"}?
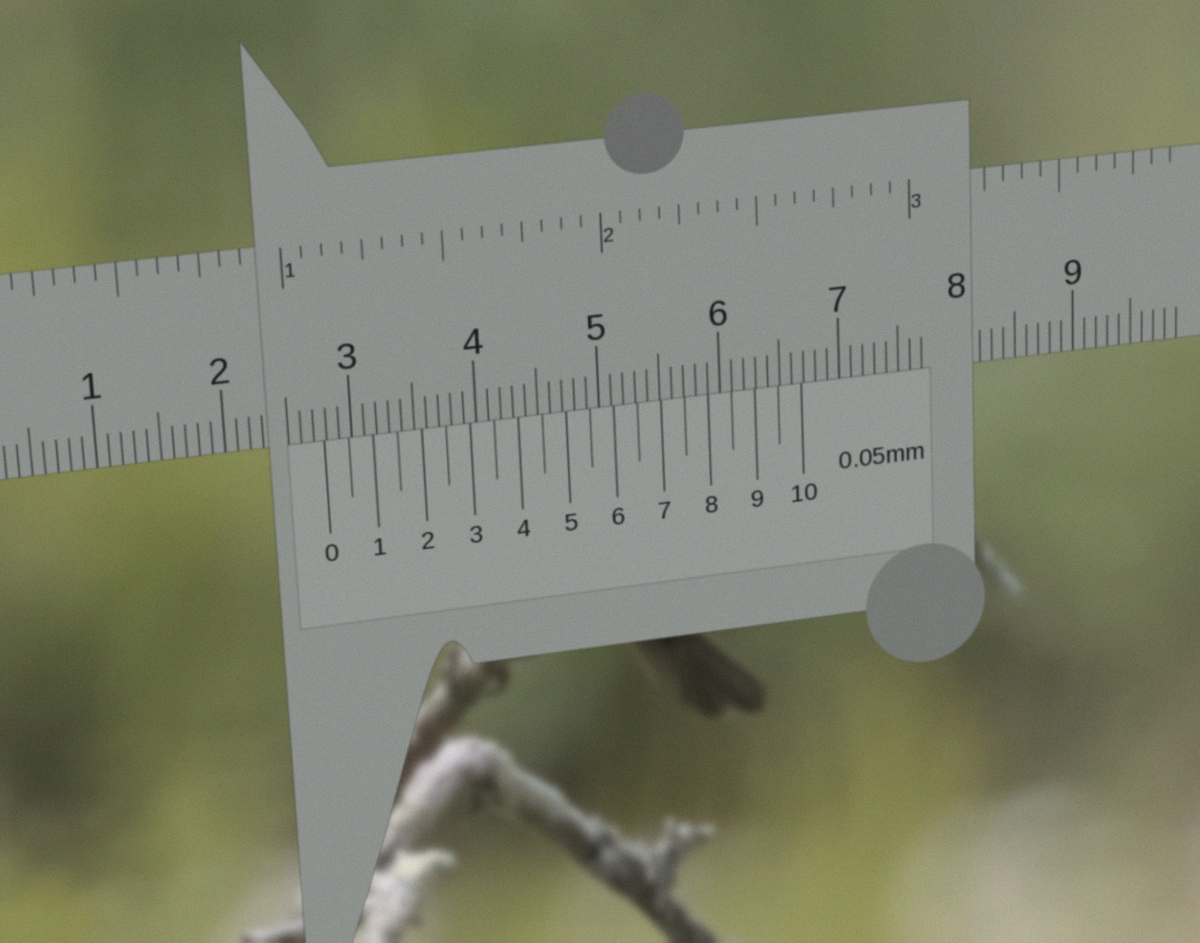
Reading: {"value": 27.8, "unit": "mm"}
